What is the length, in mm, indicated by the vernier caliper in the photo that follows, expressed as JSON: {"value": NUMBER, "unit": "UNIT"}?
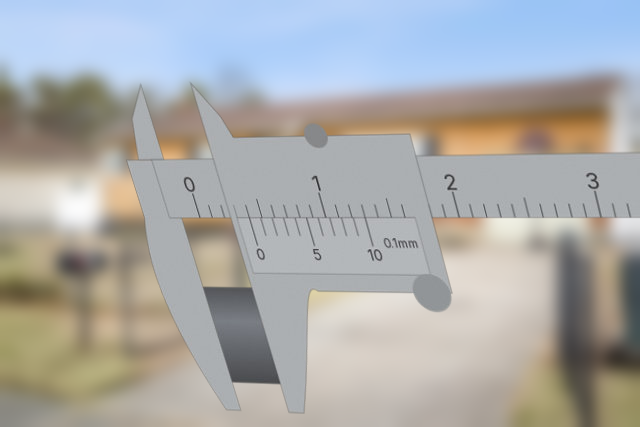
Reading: {"value": 4.0, "unit": "mm"}
